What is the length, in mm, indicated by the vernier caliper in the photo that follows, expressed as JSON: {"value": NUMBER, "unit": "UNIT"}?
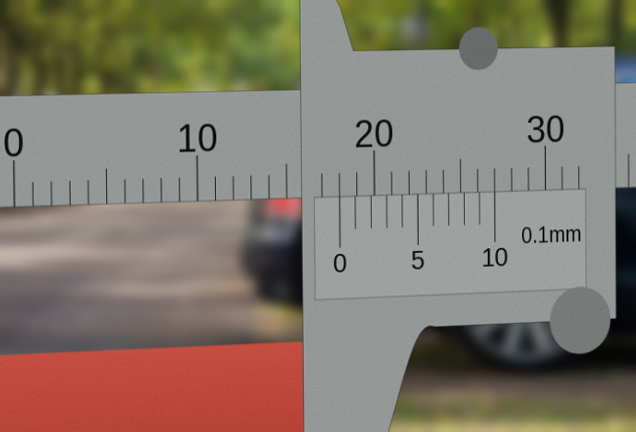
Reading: {"value": 18.0, "unit": "mm"}
